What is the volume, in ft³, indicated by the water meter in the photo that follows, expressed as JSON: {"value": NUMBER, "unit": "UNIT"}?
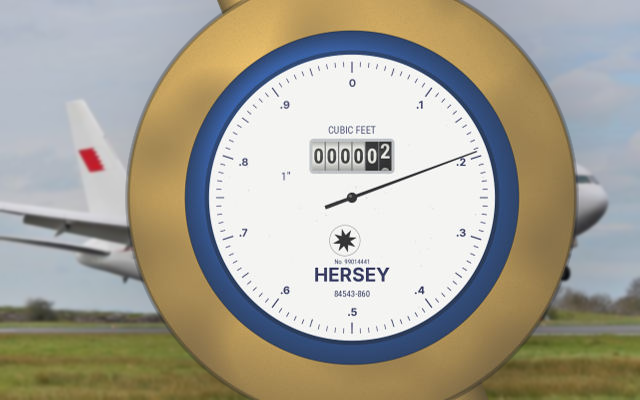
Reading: {"value": 2.19, "unit": "ft³"}
